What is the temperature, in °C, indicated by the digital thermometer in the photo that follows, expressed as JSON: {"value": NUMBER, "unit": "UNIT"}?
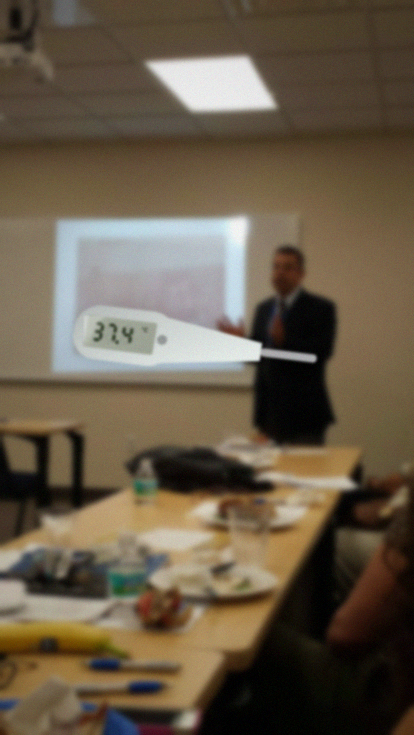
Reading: {"value": 37.4, "unit": "°C"}
